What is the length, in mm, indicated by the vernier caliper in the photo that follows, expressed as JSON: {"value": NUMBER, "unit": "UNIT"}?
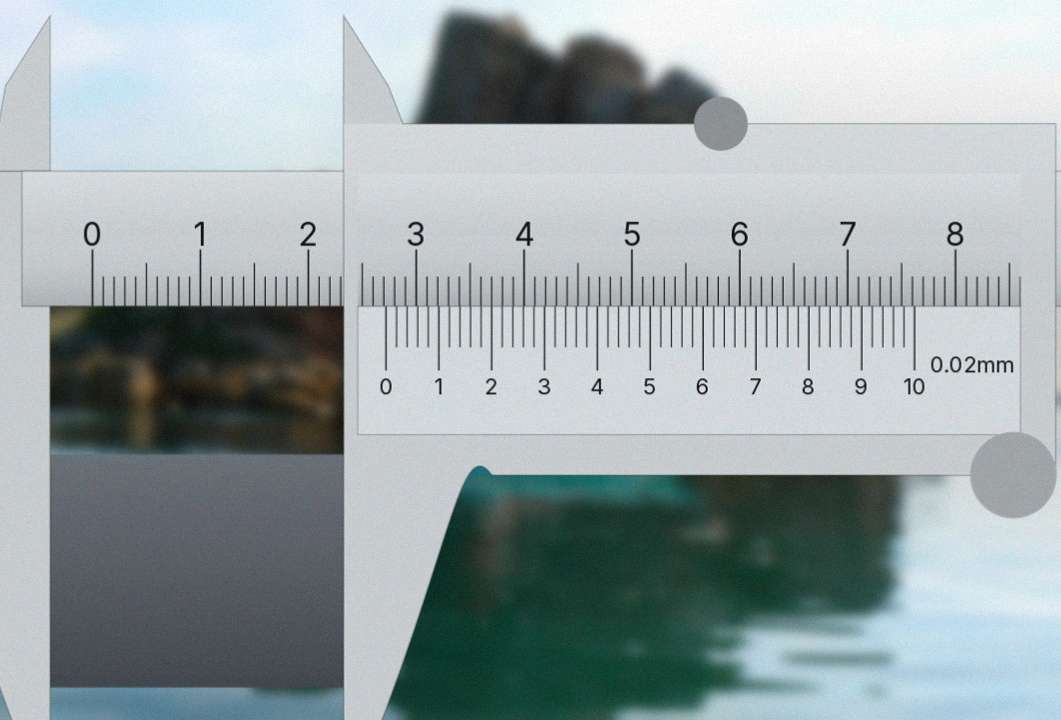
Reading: {"value": 27.2, "unit": "mm"}
